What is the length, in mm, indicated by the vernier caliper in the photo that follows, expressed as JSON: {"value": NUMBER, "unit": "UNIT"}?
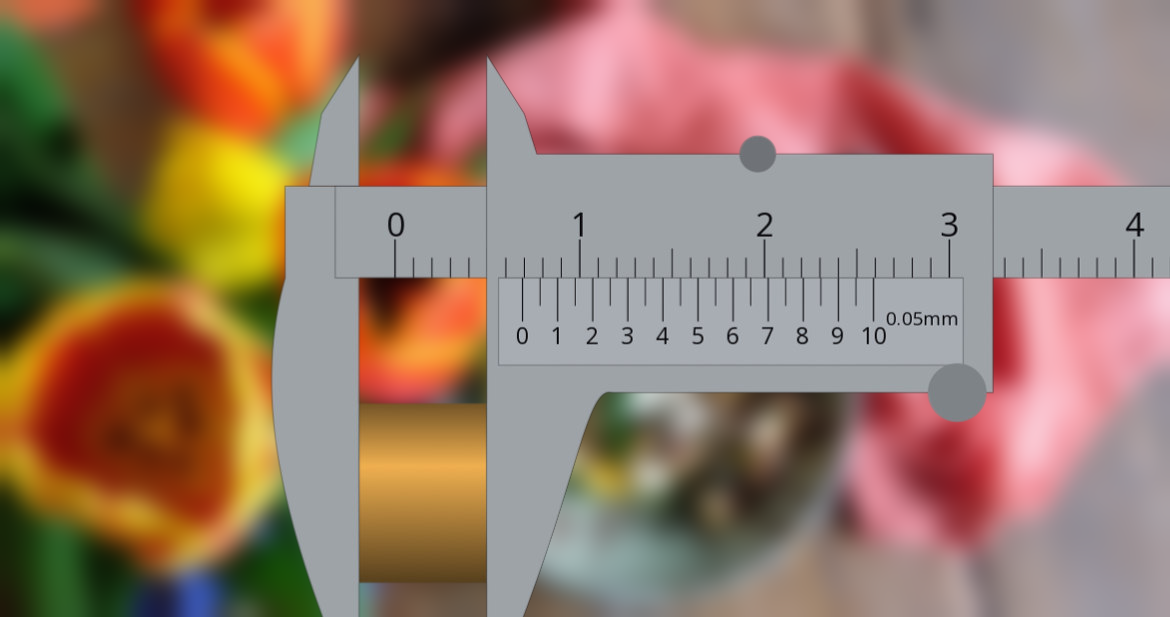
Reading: {"value": 6.9, "unit": "mm"}
